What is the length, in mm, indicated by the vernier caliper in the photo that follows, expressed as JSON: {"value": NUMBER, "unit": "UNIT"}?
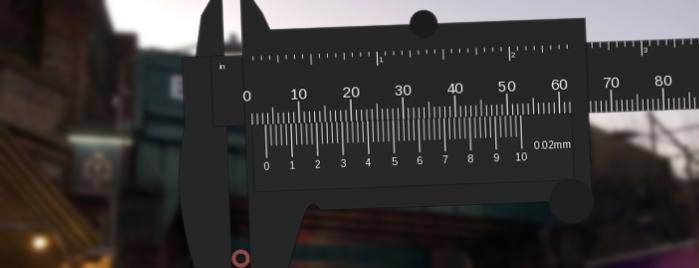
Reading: {"value": 3.5, "unit": "mm"}
